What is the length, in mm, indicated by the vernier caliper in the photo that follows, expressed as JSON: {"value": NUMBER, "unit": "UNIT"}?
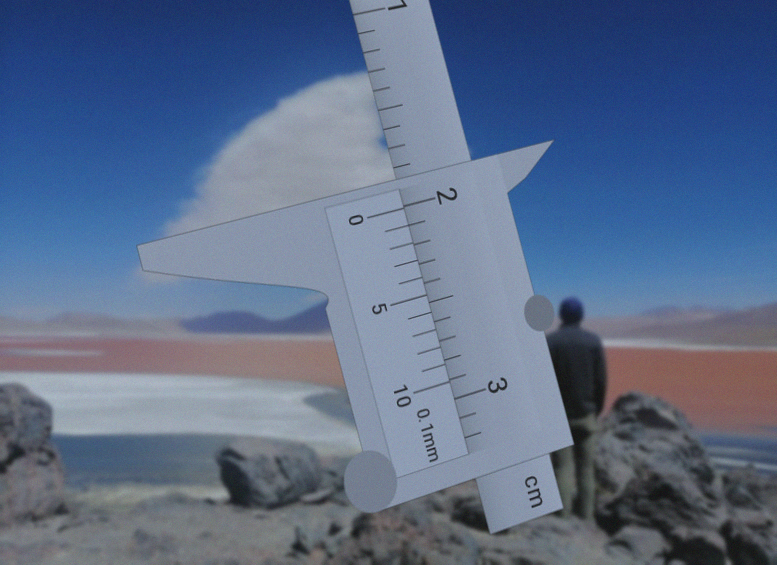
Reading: {"value": 20.1, "unit": "mm"}
